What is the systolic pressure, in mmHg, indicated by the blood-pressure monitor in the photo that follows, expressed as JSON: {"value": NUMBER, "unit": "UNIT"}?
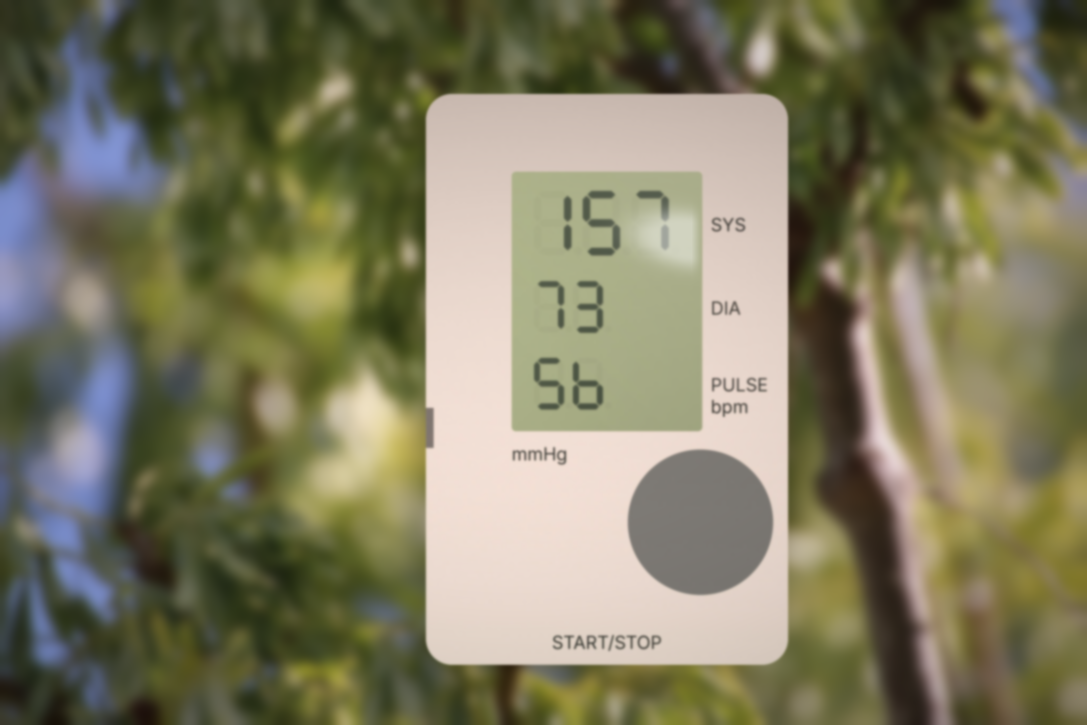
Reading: {"value": 157, "unit": "mmHg"}
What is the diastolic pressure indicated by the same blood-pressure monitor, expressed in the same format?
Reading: {"value": 73, "unit": "mmHg"}
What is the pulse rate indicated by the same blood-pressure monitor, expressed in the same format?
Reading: {"value": 56, "unit": "bpm"}
